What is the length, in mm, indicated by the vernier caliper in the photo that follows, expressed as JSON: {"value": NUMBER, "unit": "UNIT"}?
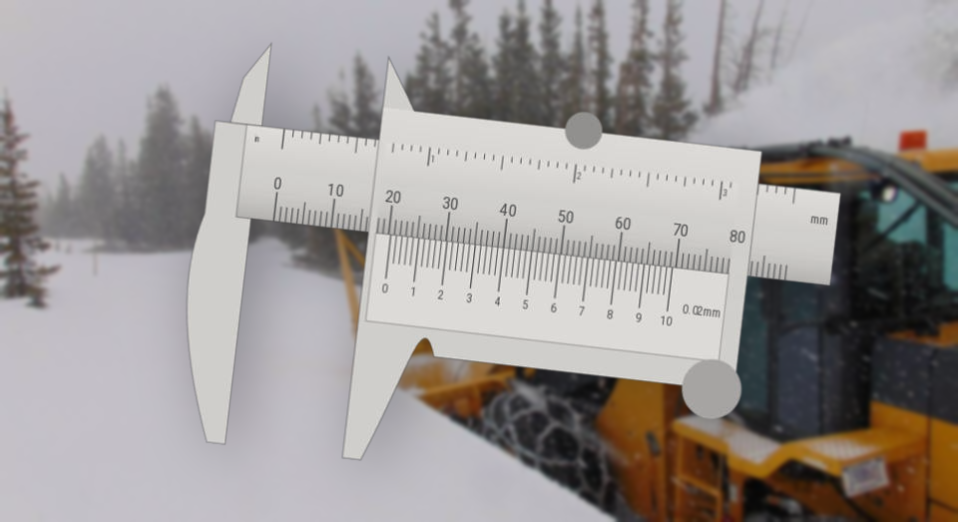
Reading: {"value": 20.4, "unit": "mm"}
